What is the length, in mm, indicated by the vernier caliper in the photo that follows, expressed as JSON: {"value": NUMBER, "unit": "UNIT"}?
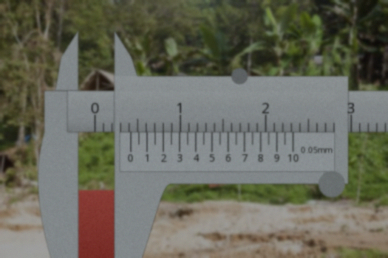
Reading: {"value": 4.2, "unit": "mm"}
